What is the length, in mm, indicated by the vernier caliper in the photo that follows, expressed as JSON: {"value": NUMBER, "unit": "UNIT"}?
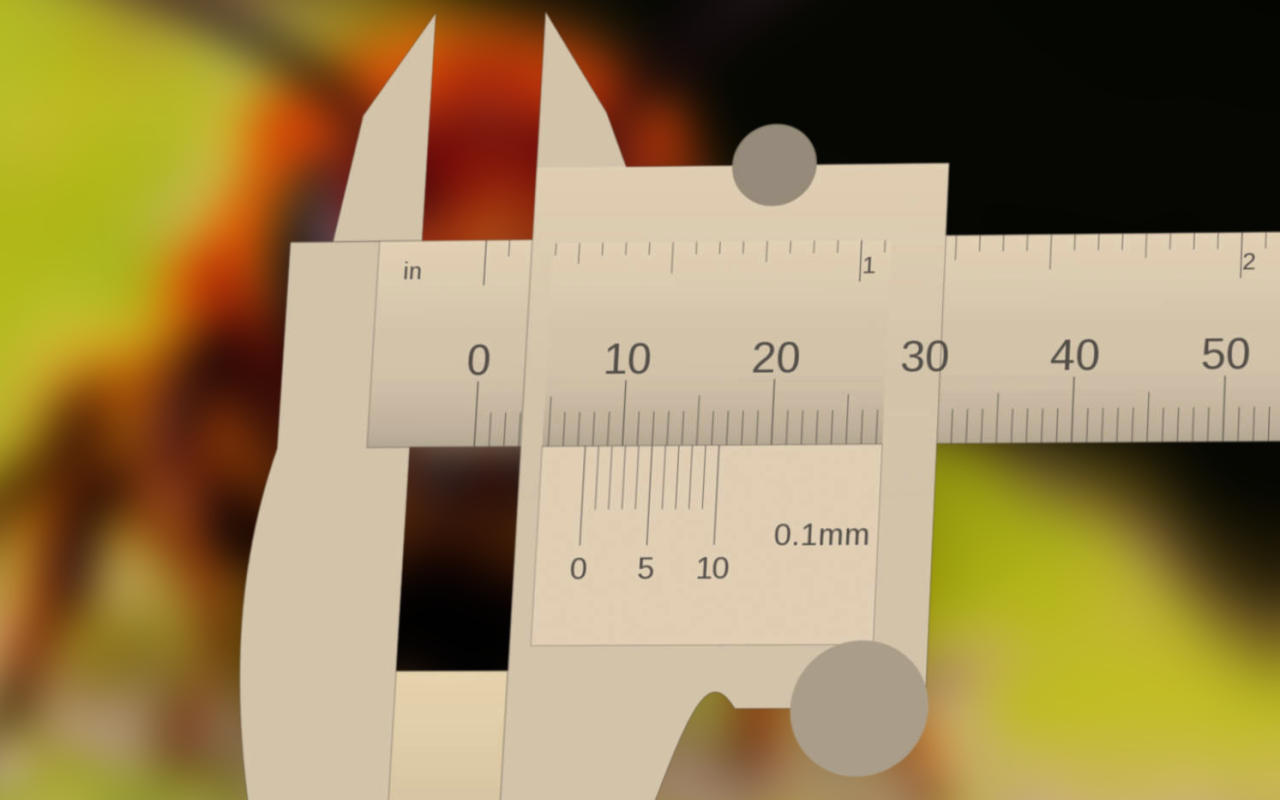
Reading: {"value": 7.5, "unit": "mm"}
